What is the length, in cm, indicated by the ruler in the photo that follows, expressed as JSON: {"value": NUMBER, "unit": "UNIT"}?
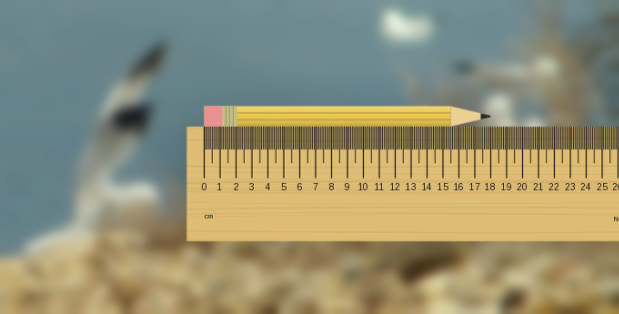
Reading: {"value": 18, "unit": "cm"}
